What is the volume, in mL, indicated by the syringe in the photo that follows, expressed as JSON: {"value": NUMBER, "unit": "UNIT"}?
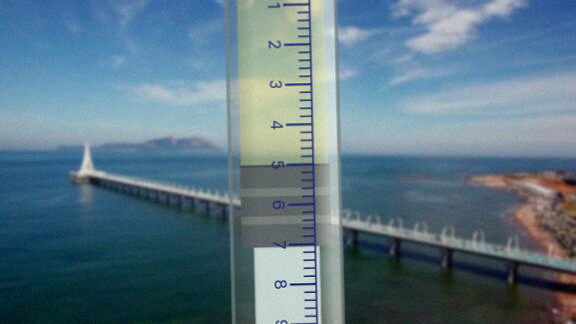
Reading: {"value": 5, "unit": "mL"}
